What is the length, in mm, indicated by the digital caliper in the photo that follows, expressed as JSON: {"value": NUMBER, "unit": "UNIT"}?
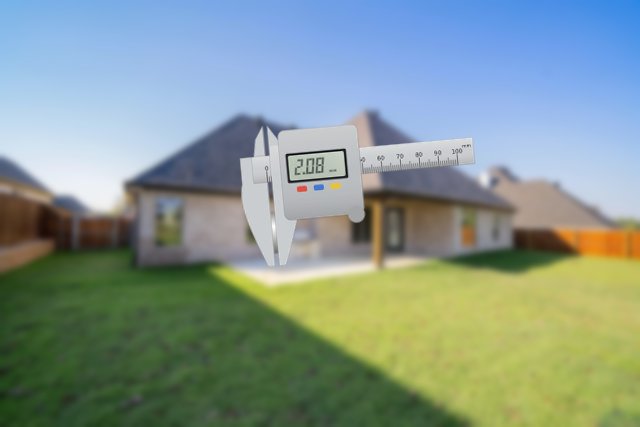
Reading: {"value": 2.08, "unit": "mm"}
